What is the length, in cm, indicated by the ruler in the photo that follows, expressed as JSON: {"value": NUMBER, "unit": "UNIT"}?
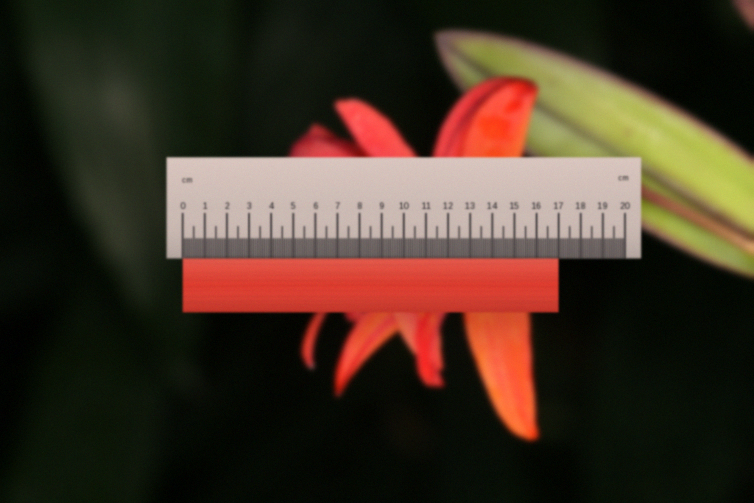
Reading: {"value": 17, "unit": "cm"}
